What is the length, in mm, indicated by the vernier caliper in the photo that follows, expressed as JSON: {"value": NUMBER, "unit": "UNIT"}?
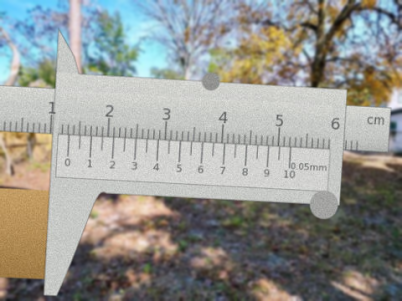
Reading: {"value": 13.2, "unit": "mm"}
